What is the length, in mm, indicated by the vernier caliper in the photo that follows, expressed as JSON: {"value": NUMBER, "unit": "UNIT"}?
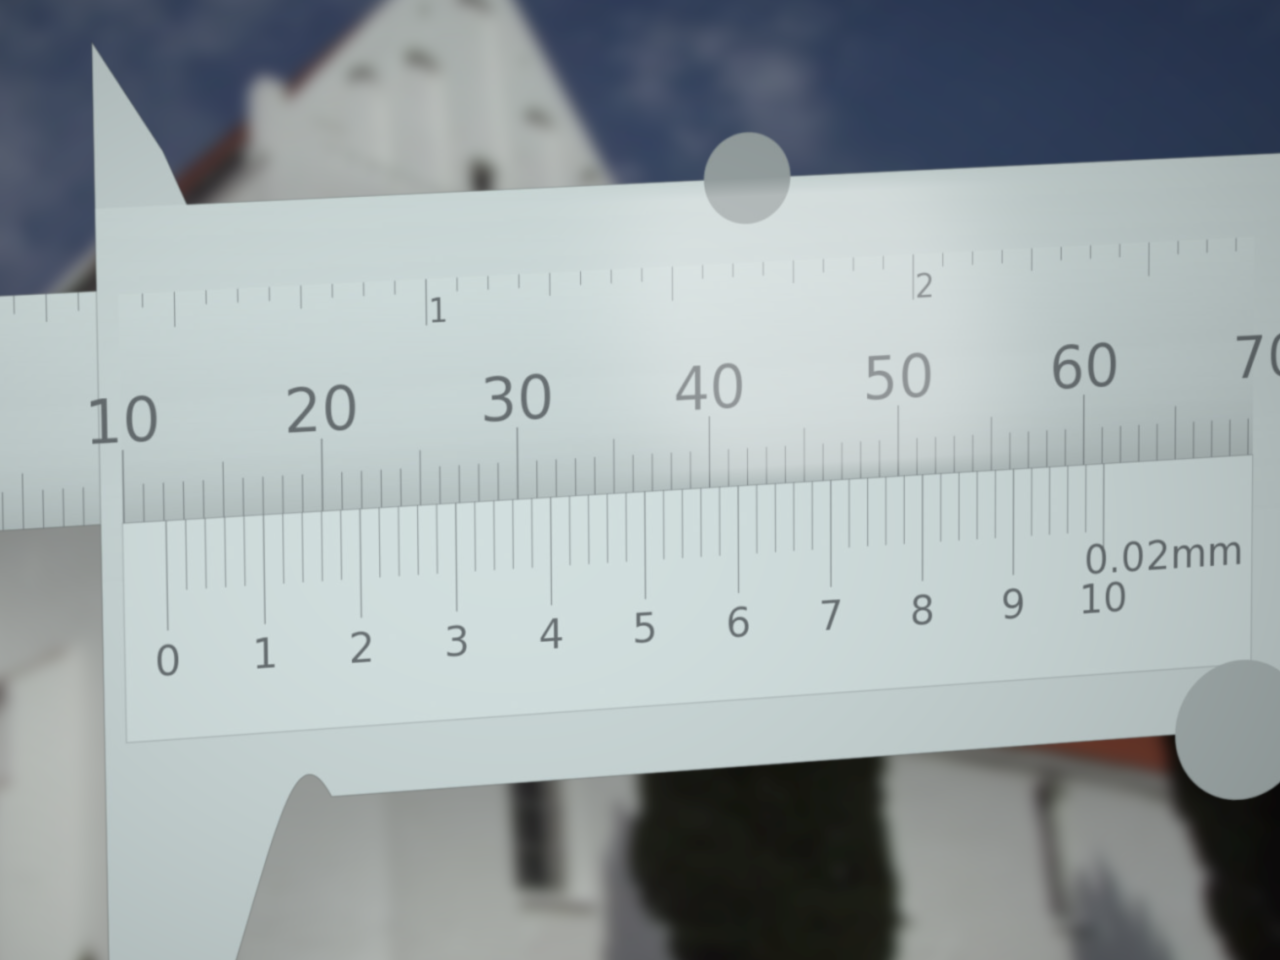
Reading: {"value": 12.1, "unit": "mm"}
